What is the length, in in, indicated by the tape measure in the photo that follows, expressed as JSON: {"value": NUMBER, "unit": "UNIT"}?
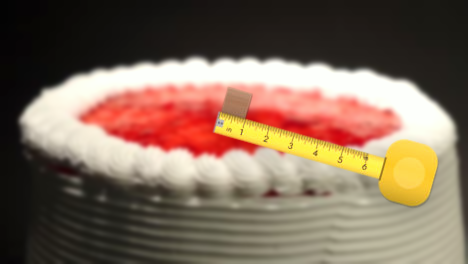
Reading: {"value": 1, "unit": "in"}
